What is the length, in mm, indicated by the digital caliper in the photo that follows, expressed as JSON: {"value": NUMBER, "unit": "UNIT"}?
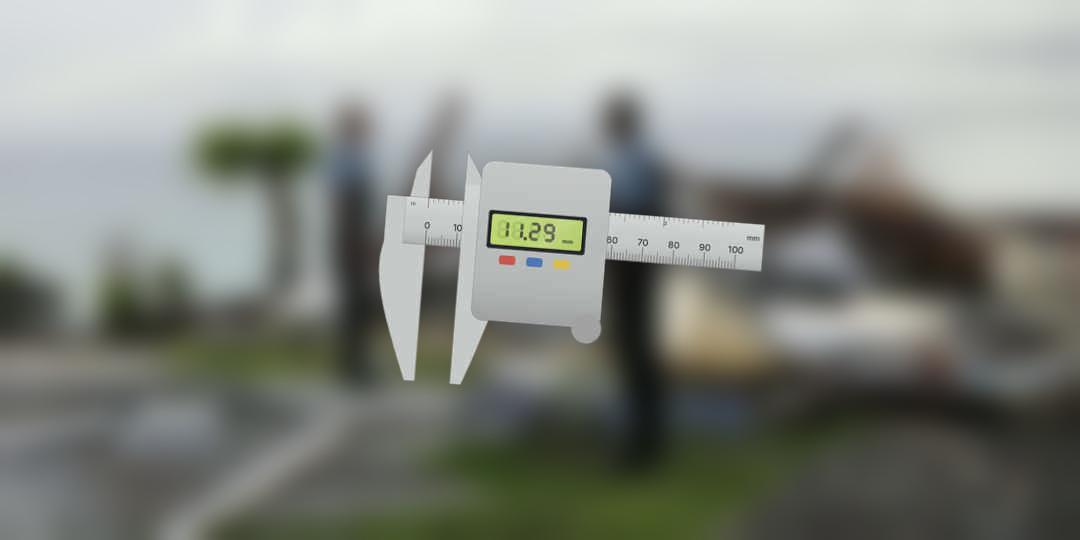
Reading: {"value": 11.29, "unit": "mm"}
